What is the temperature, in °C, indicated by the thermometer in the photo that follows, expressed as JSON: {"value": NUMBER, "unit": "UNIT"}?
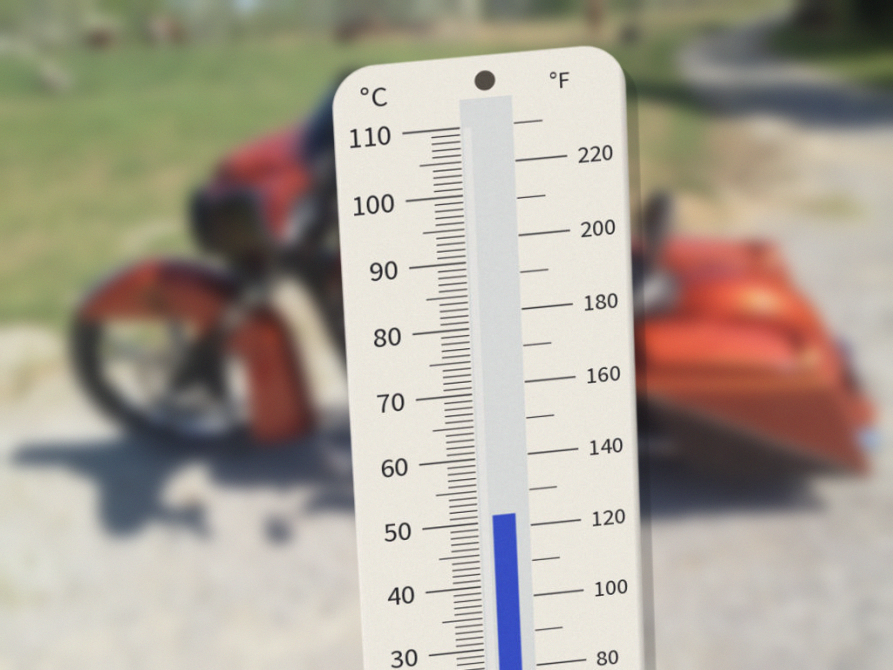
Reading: {"value": 51, "unit": "°C"}
